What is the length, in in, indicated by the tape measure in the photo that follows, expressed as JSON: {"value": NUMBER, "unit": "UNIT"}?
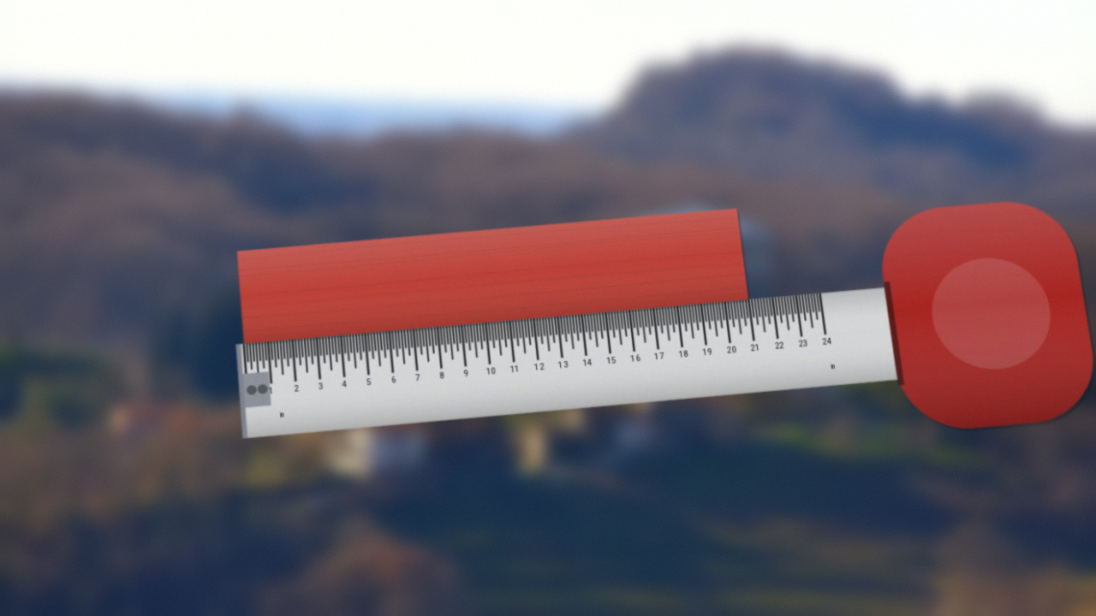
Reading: {"value": 21, "unit": "in"}
